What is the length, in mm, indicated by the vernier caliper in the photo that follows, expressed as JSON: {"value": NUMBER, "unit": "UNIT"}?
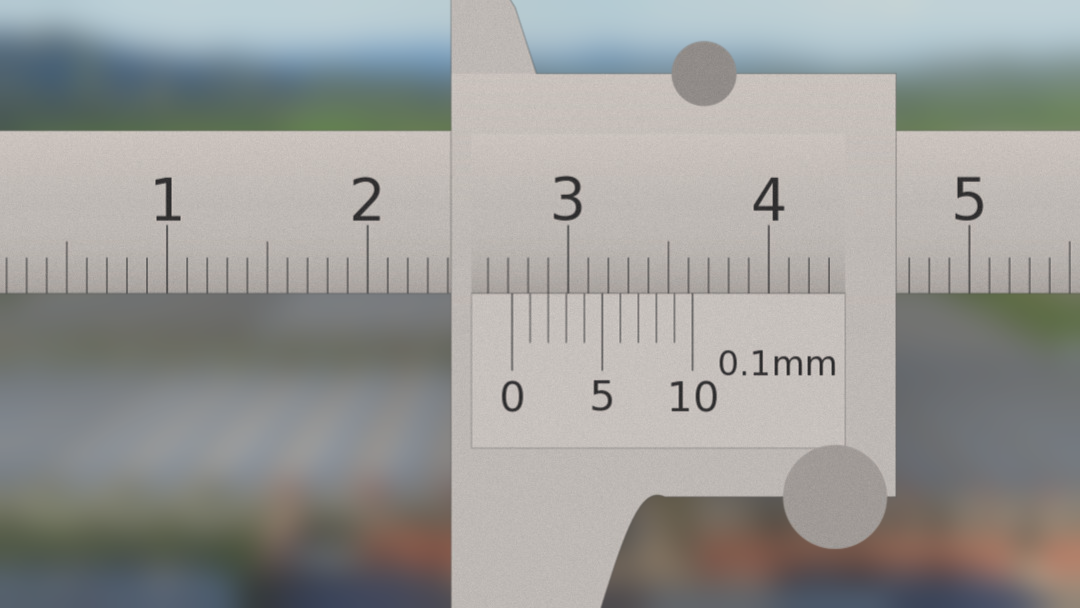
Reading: {"value": 27.2, "unit": "mm"}
